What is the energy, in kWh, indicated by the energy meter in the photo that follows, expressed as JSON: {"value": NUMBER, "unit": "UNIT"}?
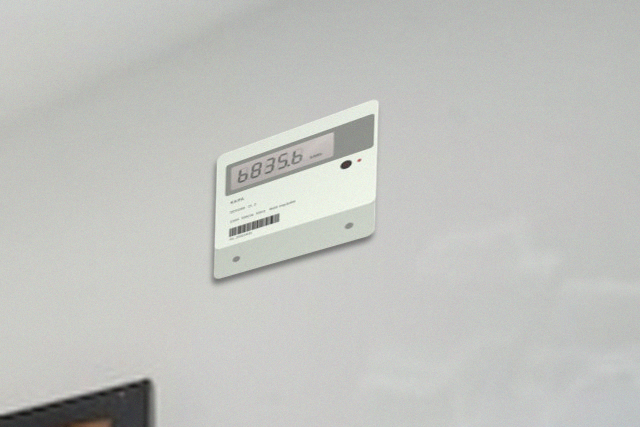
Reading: {"value": 6835.6, "unit": "kWh"}
